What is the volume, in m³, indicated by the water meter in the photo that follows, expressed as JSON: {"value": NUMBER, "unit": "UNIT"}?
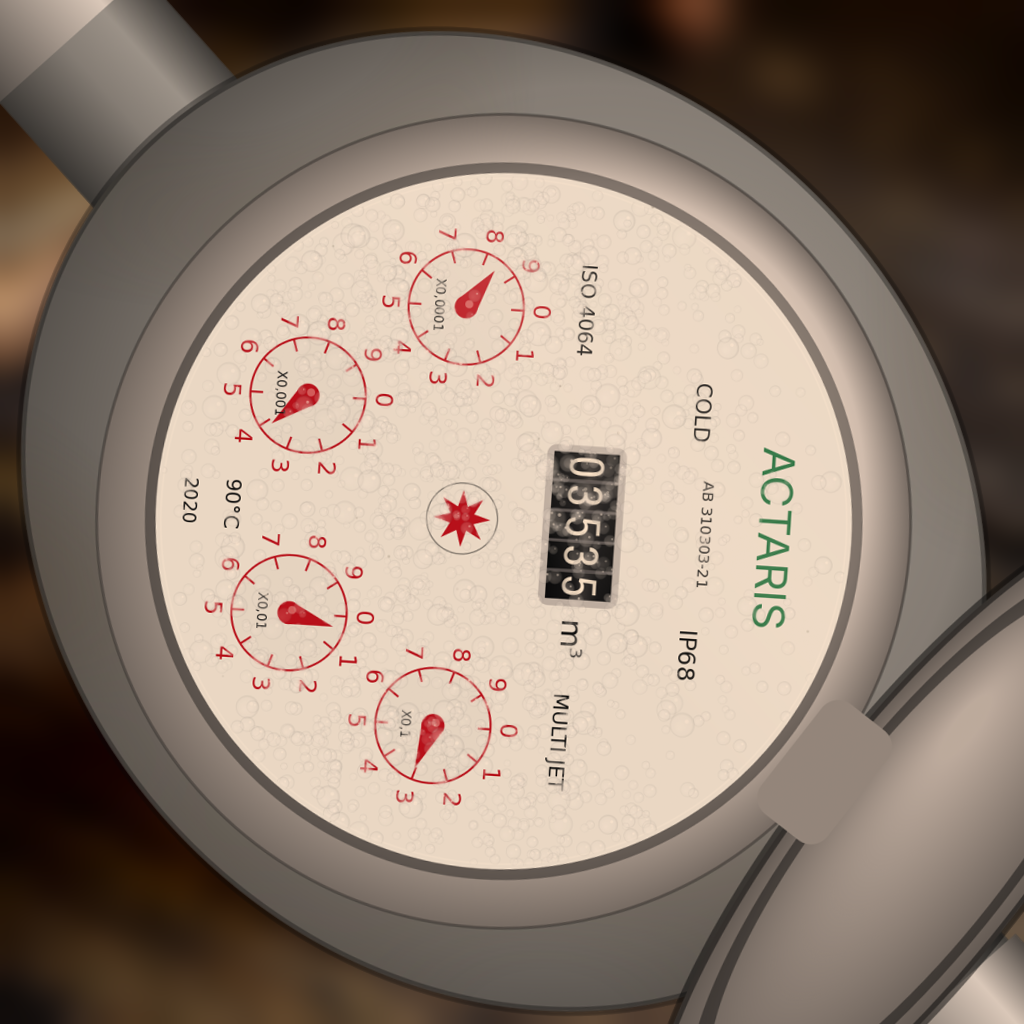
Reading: {"value": 3535.3038, "unit": "m³"}
